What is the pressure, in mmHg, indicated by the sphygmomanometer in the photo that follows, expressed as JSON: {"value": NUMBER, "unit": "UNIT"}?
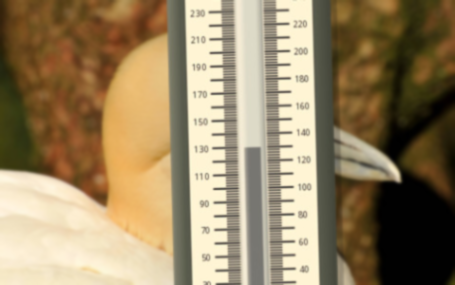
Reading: {"value": 130, "unit": "mmHg"}
